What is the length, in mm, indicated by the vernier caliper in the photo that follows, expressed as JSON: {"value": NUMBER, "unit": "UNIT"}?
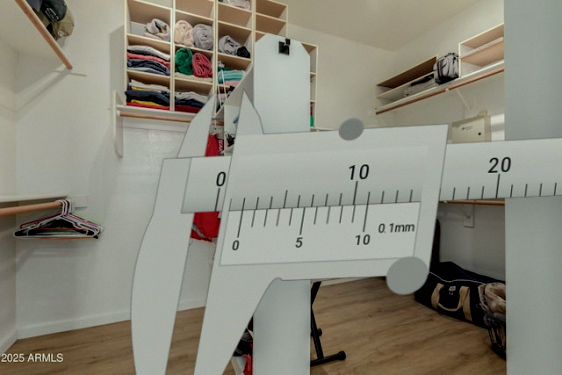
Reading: {"value": 2.0, "unit": "mm"}
